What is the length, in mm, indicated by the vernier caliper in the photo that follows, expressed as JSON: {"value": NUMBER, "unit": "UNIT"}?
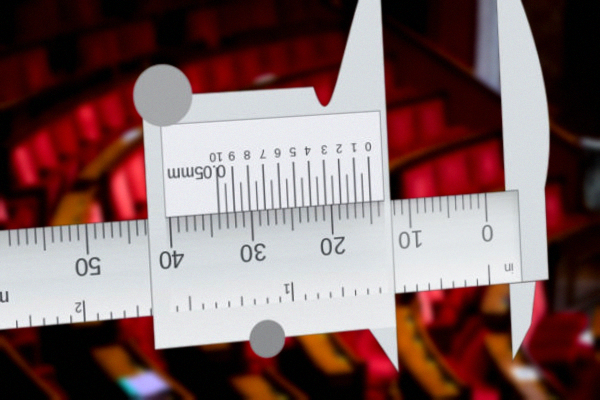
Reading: {"value": 15.0, "unit": "mm"}
